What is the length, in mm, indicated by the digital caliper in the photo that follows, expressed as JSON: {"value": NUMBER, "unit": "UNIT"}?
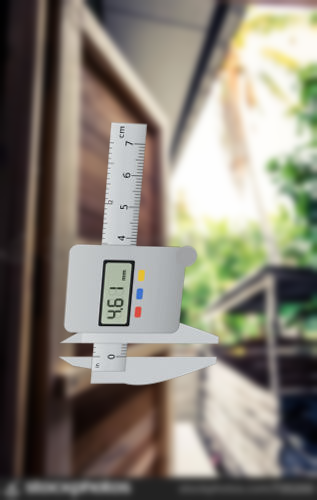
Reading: {"value": 4.61, "unit": "mm"}
